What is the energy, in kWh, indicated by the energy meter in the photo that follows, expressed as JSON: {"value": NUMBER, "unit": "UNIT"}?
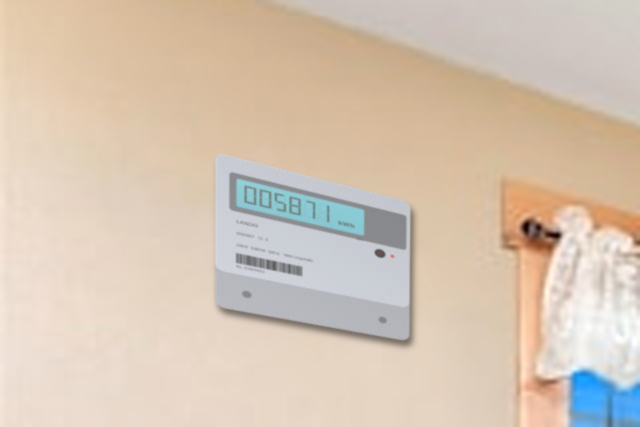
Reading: {"value": 5871, "unit": "kWh"}
